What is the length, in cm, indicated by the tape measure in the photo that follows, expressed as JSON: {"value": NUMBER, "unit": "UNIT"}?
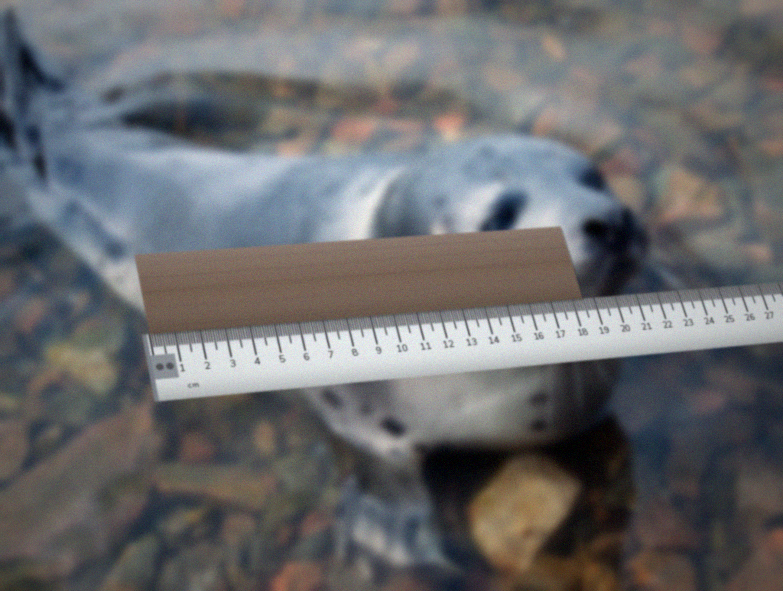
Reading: {"value": 18.5, "unit": "cm"}
